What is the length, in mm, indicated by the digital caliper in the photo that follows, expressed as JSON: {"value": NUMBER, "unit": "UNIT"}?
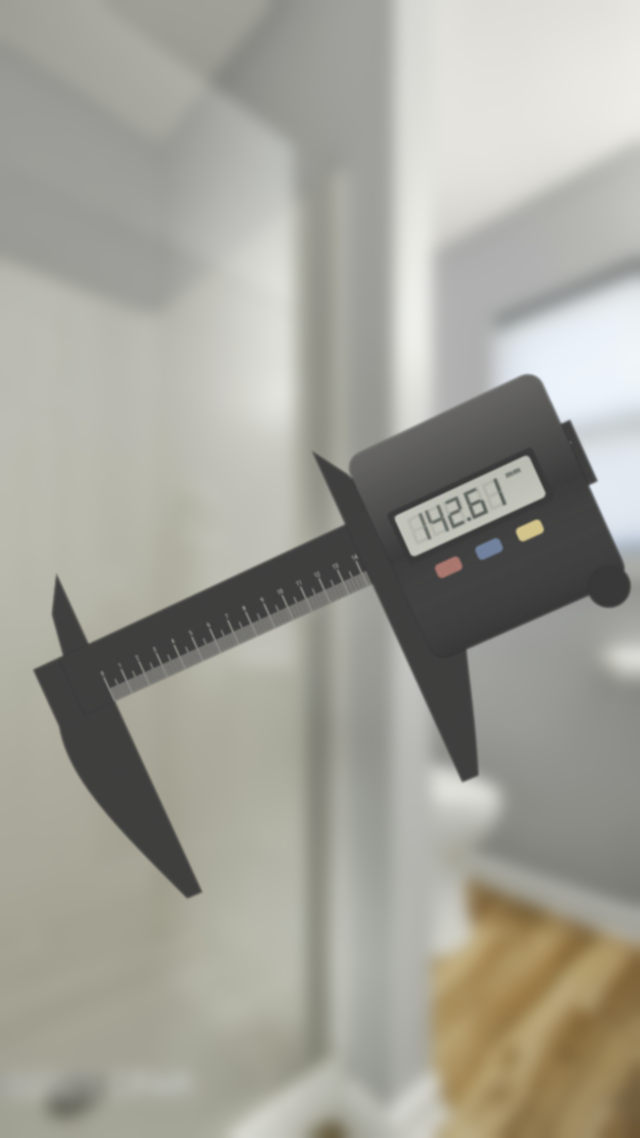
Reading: {"value": 142.61, "unit": "mm"}
